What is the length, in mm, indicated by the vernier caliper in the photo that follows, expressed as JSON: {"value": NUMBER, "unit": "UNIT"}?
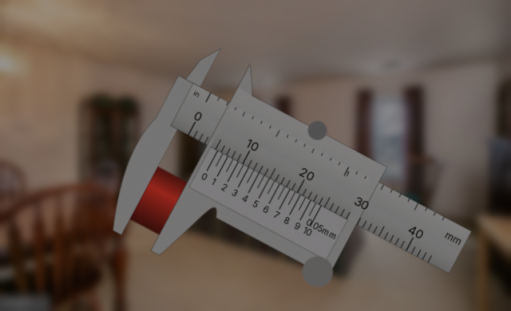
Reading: {"value": 5.4, "unit": "mm"}
